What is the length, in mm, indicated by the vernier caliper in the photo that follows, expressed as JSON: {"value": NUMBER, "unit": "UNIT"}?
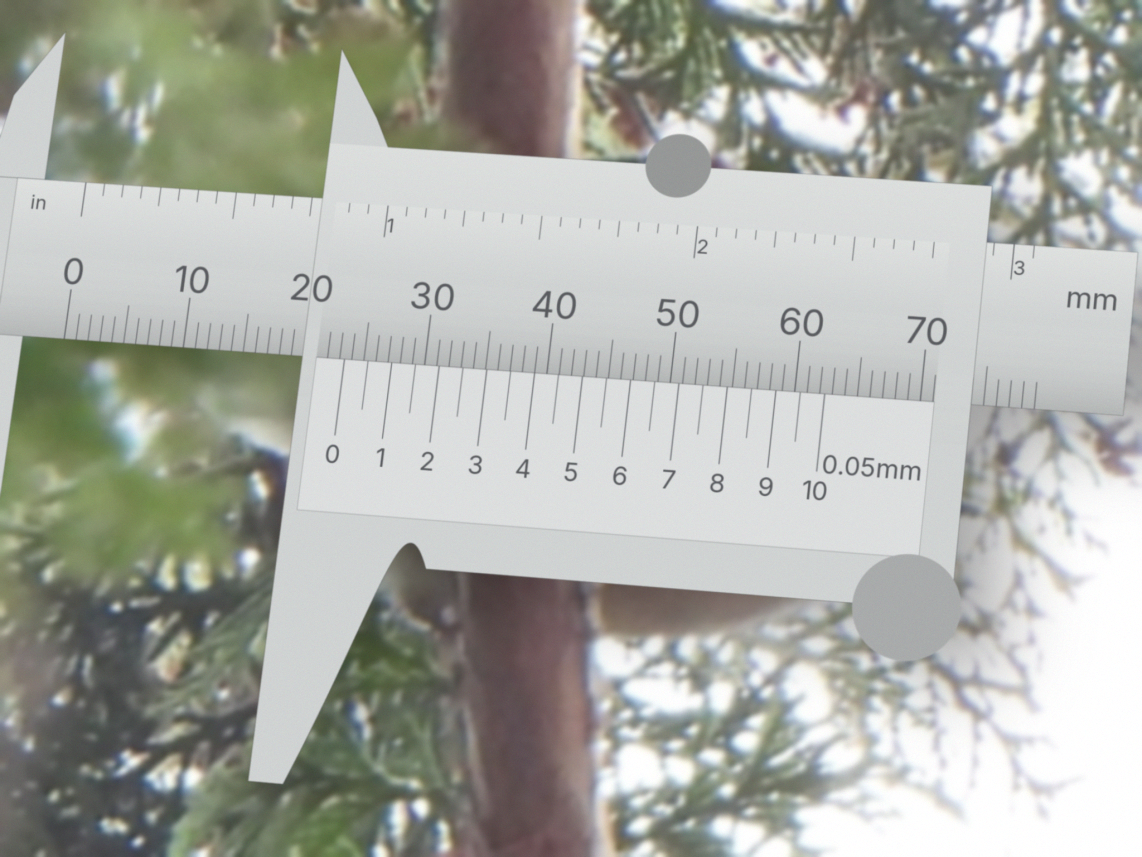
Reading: {"value": 23.4, "unit": "mm"}
